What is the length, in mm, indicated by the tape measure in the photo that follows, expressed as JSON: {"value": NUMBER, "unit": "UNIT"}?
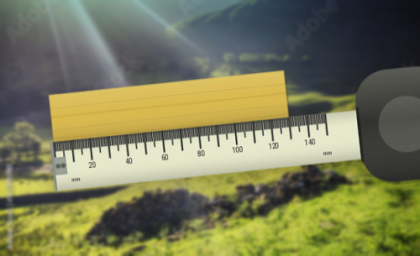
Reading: {"value": 130, "unit": "mm"}
